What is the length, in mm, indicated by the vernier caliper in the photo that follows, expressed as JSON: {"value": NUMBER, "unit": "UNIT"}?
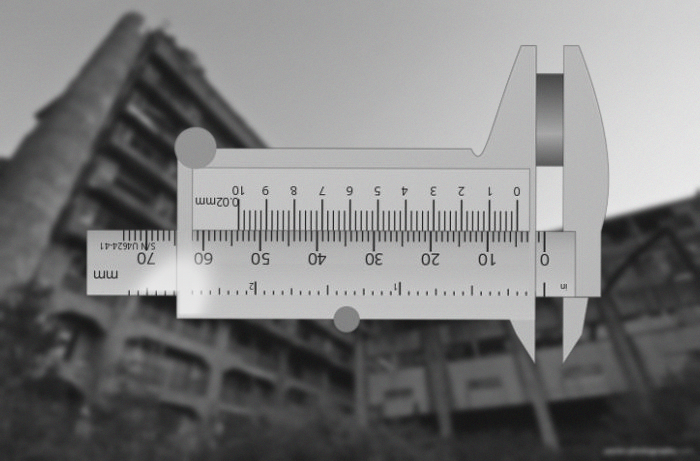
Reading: {"value": 4.8, "unit": "mm"}
